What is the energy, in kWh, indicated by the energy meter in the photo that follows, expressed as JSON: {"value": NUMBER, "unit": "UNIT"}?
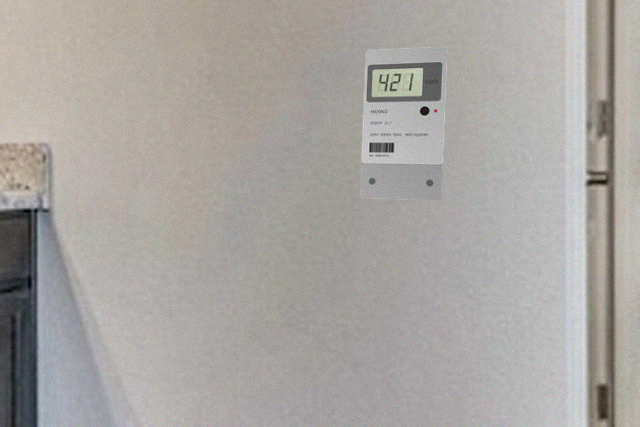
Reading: {"value": 421, "unit": "kWh"}
